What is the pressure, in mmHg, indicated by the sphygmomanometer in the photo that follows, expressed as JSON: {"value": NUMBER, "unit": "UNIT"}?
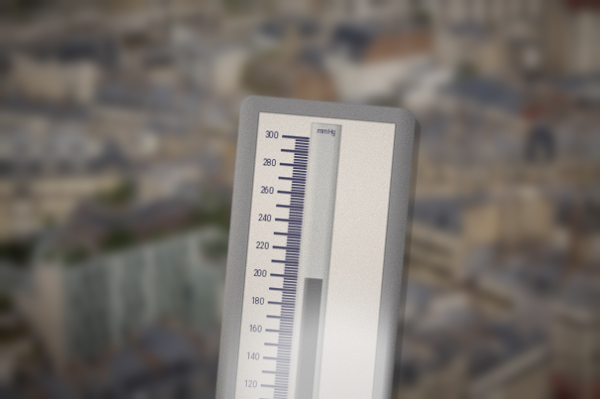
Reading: {"value": 200, "unit": "mmHg"}
